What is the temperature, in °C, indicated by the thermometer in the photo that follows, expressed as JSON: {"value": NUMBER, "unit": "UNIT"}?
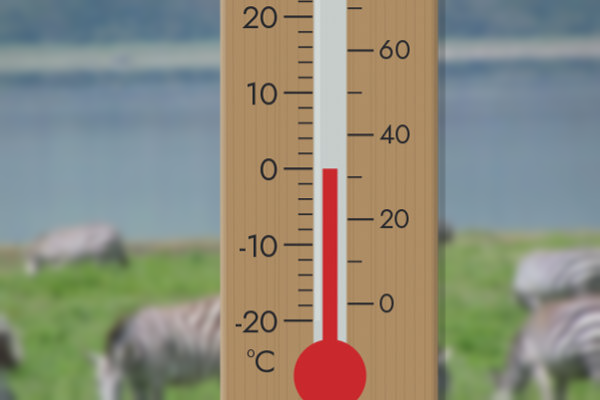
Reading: {"value": 0, "unit": "°C"}
